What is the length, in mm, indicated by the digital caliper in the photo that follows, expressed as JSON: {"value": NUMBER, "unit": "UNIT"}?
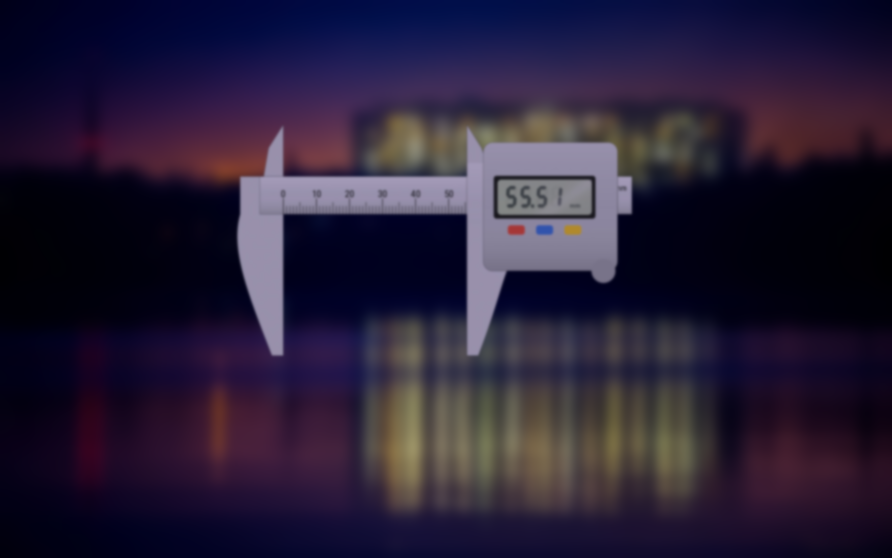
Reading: {"value": 55.51, "unit": "mm"}
